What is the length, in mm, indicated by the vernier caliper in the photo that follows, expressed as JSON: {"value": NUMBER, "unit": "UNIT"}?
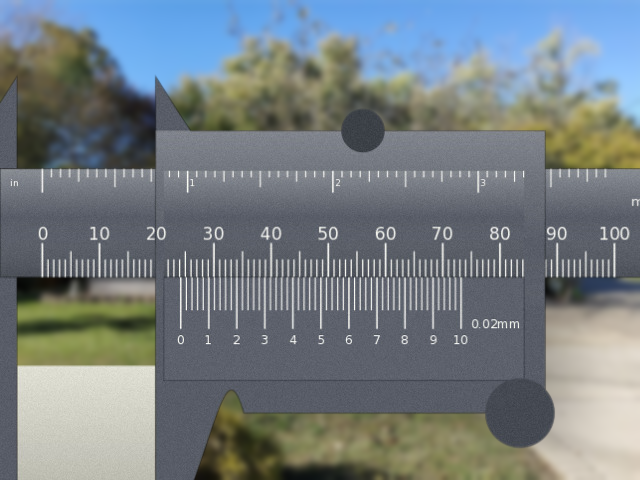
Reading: {"value": 24.2, "unit": "mm"}
